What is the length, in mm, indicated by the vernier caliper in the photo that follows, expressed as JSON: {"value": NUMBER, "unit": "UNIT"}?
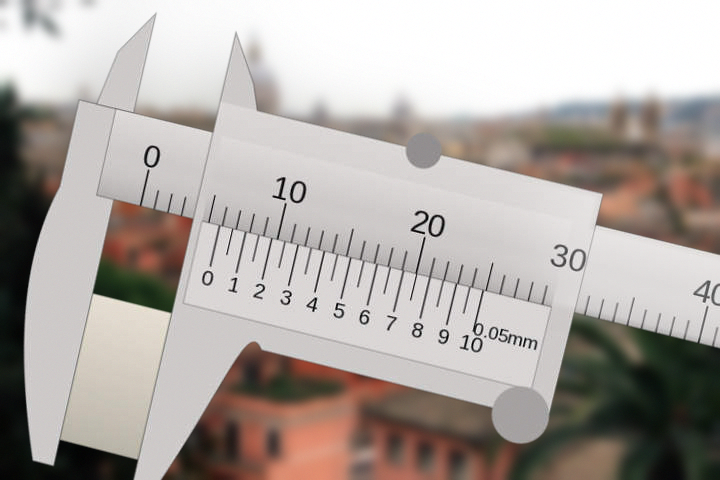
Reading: {"value": 5.8, "unit": "mm"}
